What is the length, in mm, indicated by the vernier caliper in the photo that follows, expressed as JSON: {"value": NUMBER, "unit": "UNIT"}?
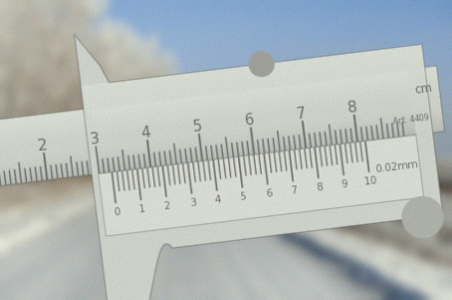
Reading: {"value": 32.5, "unit": "mm"}
